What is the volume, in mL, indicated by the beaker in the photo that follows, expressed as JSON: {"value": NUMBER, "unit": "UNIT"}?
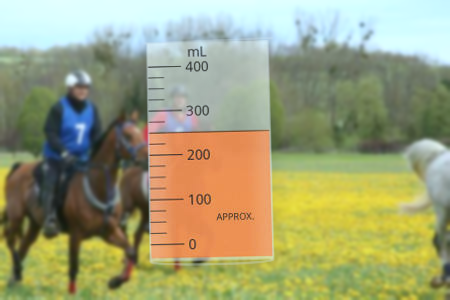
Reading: {"value": 250, "unit": "mL"}
